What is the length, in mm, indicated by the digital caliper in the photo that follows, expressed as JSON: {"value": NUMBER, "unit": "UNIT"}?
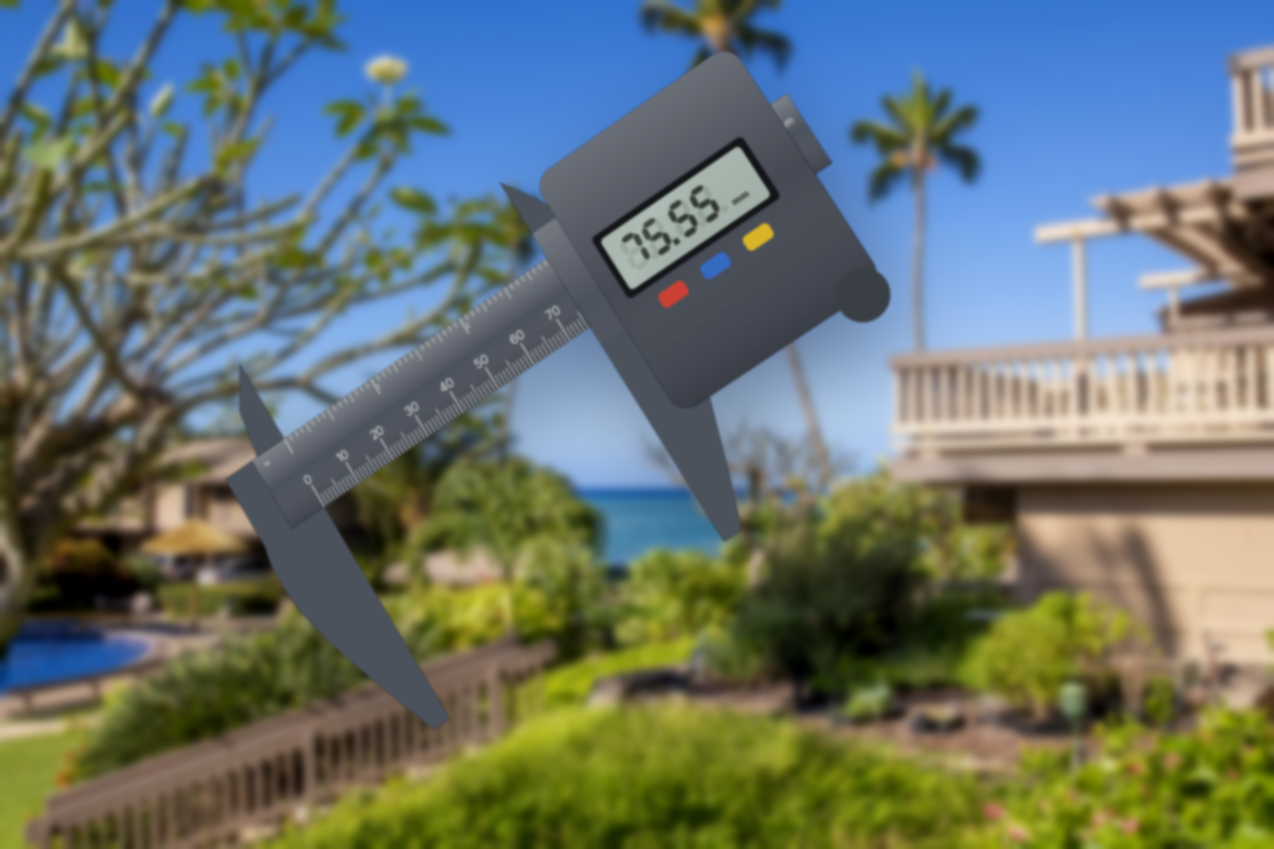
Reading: {"value": 75.55, "unit": "mm"}
